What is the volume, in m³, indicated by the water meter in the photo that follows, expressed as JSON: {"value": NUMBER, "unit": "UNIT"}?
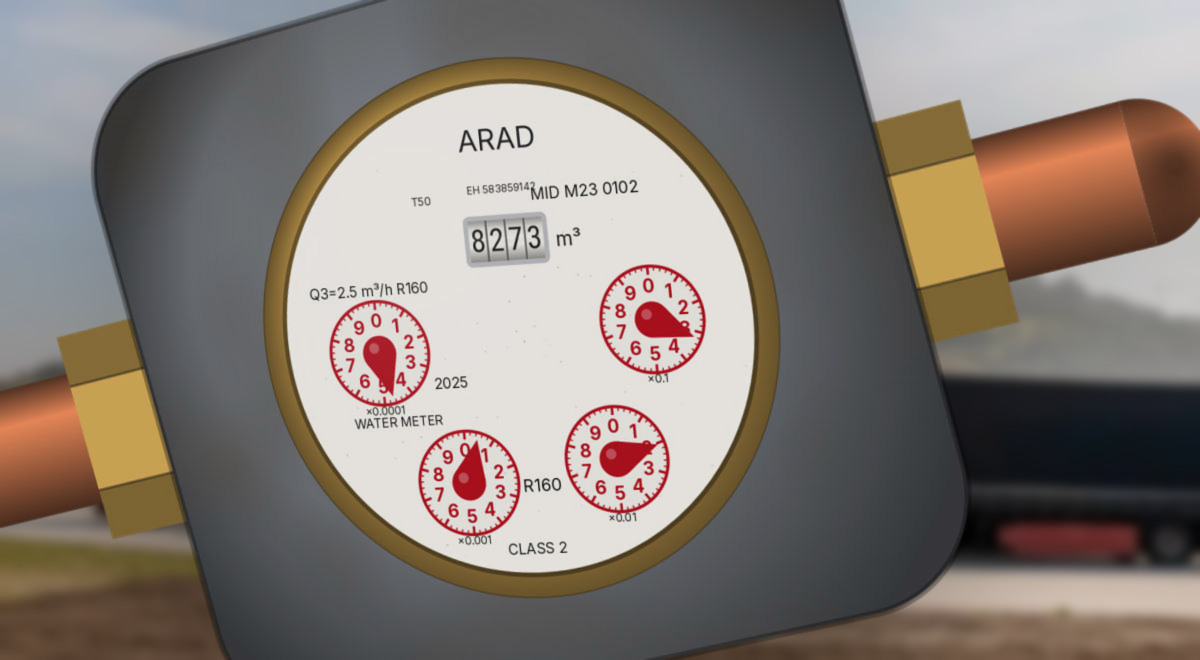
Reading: {"value": 8273.3204, "unit": "m³"}
